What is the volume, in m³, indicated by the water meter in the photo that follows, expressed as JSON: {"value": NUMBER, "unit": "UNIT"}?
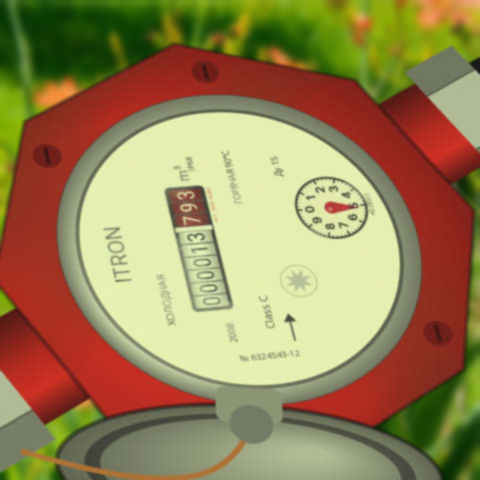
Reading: {"value": 13.7935, "unit": "m³"}
